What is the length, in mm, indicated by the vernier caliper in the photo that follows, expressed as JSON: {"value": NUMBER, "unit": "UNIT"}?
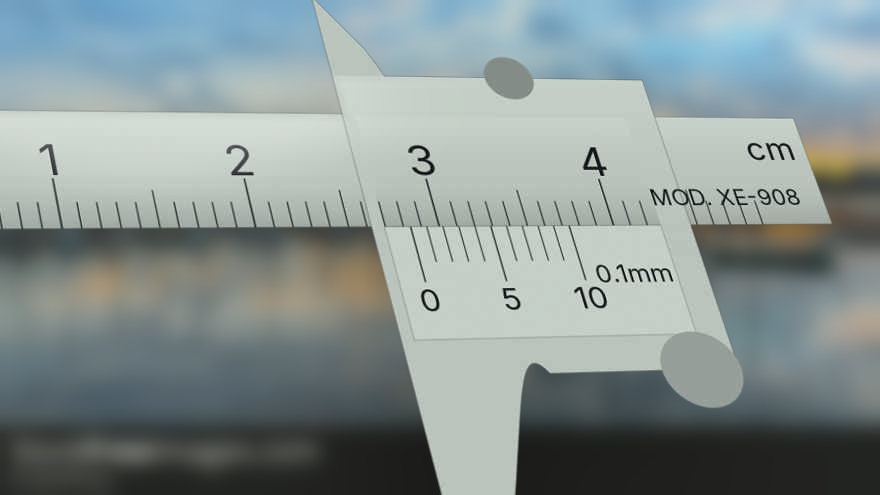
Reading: {"value": 28.4, "unit": "mm"}
